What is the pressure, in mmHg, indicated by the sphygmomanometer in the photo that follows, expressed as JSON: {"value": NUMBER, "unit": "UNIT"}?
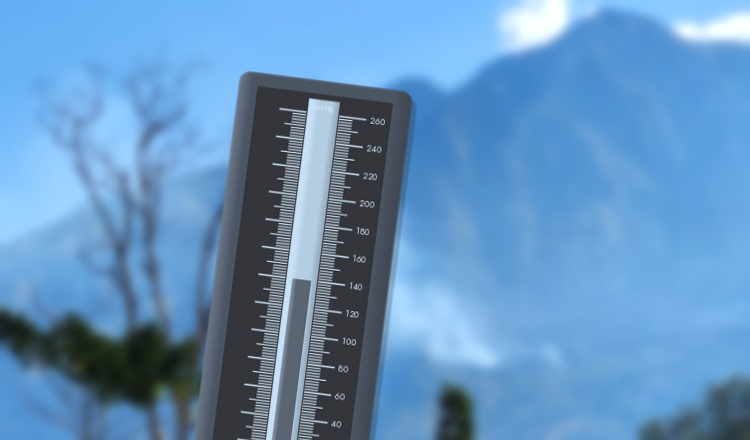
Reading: {"value": 140, "unit": "mmHg"}
